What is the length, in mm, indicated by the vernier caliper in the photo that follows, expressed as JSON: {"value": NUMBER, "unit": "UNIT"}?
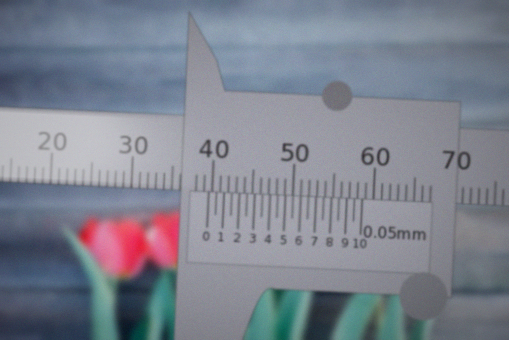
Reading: {"value": 39.6, "unit": "mm"}
